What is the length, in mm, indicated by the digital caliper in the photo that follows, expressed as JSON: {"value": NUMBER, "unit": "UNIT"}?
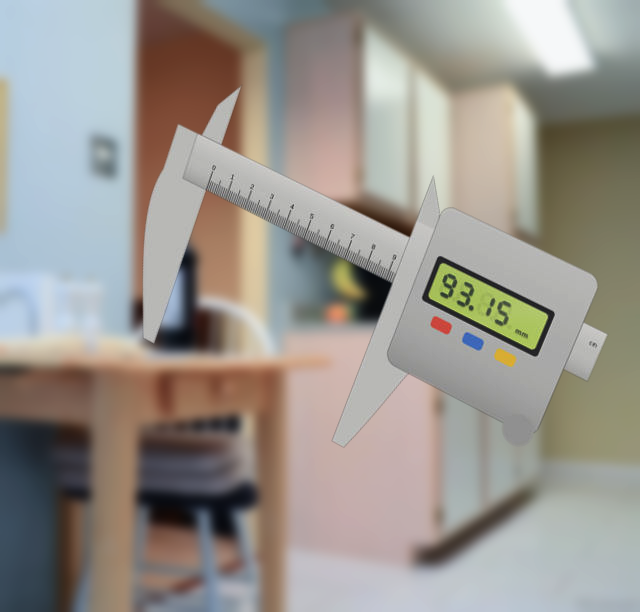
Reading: {"value": 93.15, "unit": "mm"}
